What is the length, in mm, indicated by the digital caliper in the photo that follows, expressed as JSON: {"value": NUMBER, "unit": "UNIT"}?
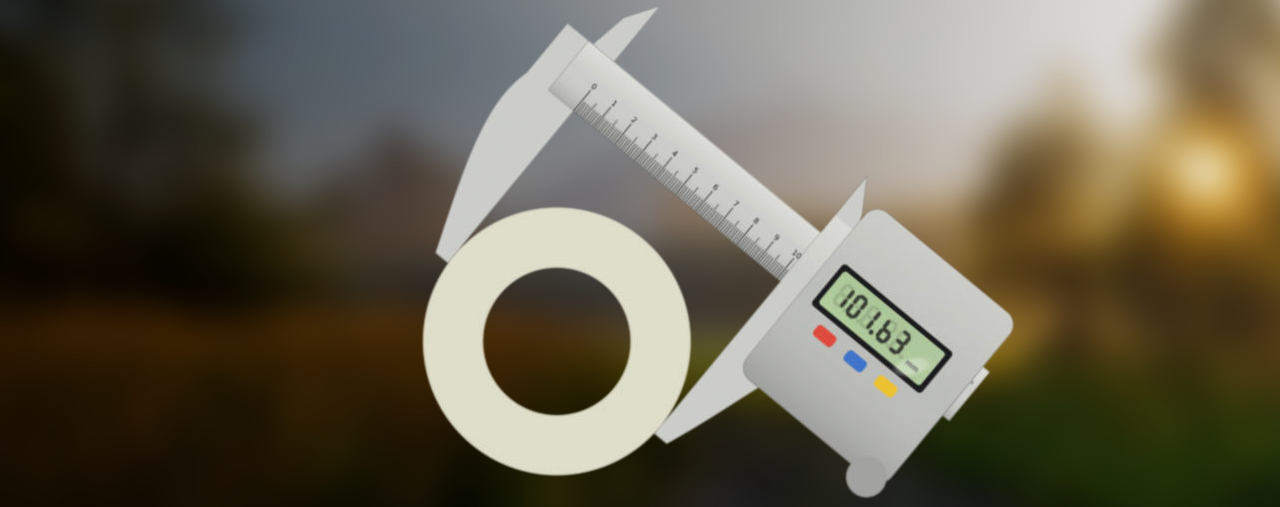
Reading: {"value": 101.63, "unit": "mm"}
